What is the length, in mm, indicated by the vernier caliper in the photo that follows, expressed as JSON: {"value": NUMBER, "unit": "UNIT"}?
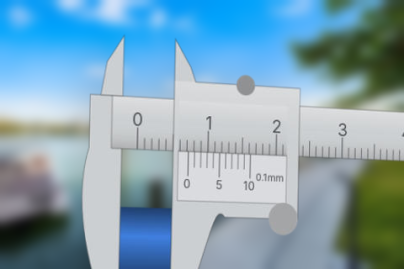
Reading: {"value": 7.2, "unit": "mm"}
